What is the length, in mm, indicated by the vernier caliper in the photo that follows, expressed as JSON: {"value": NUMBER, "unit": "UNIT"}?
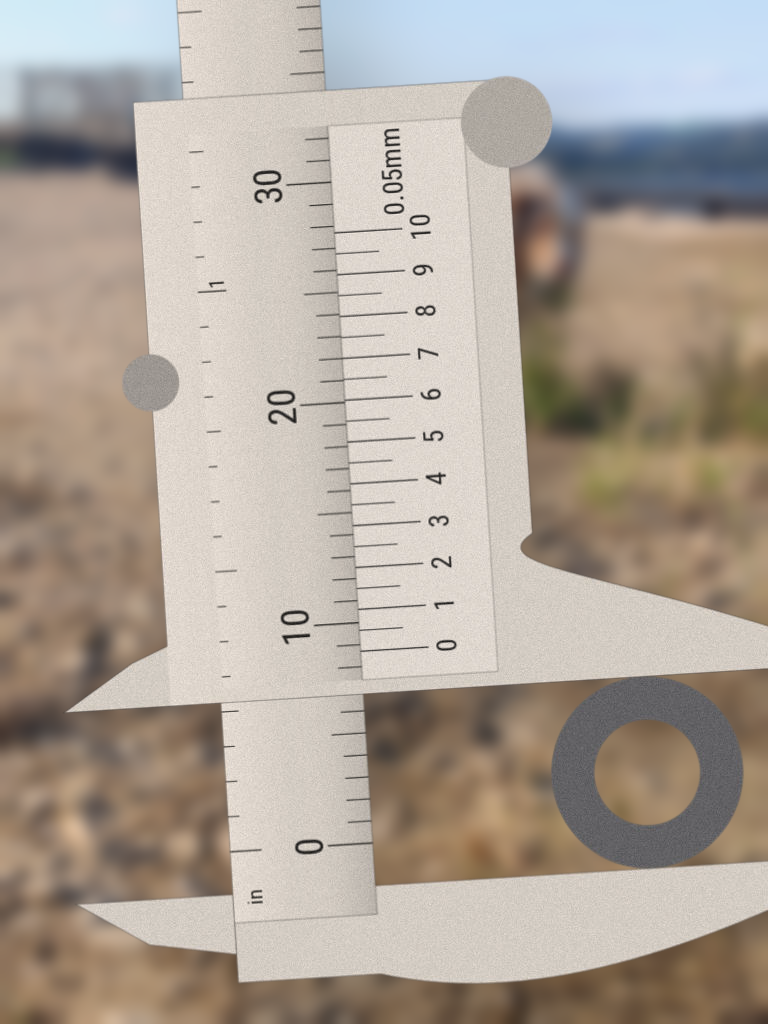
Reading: {"value": 8.7, "unit": "mm"}
